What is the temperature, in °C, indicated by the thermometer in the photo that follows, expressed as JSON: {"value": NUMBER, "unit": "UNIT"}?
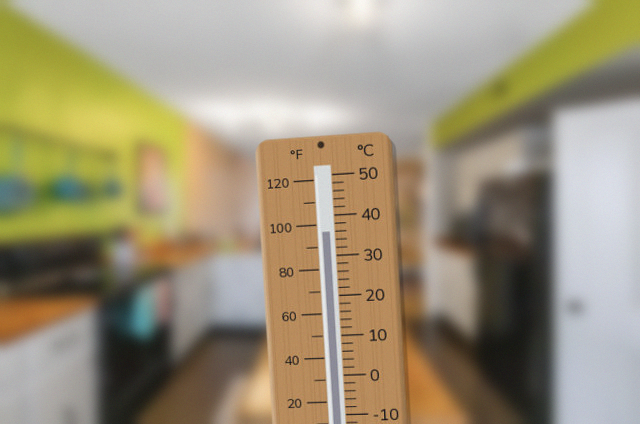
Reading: {"value": 36, "unit": "°C"}
